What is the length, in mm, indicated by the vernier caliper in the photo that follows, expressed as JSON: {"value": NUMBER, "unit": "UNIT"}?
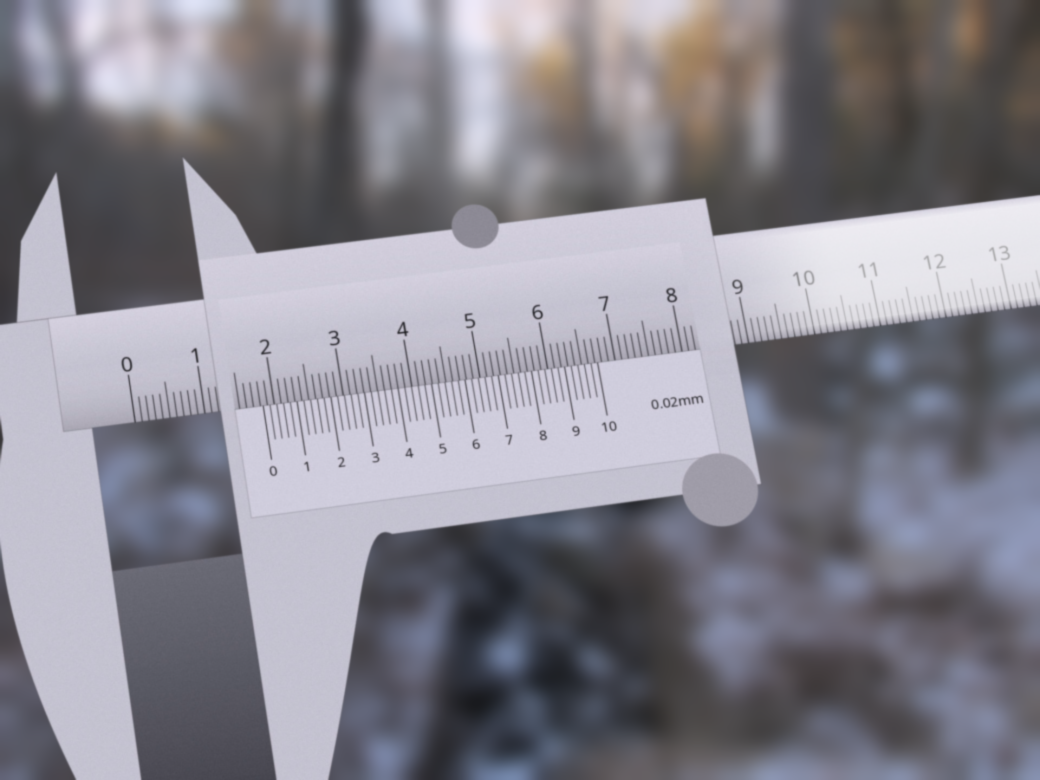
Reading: {"value": 18.4, "unit": "mm"}
